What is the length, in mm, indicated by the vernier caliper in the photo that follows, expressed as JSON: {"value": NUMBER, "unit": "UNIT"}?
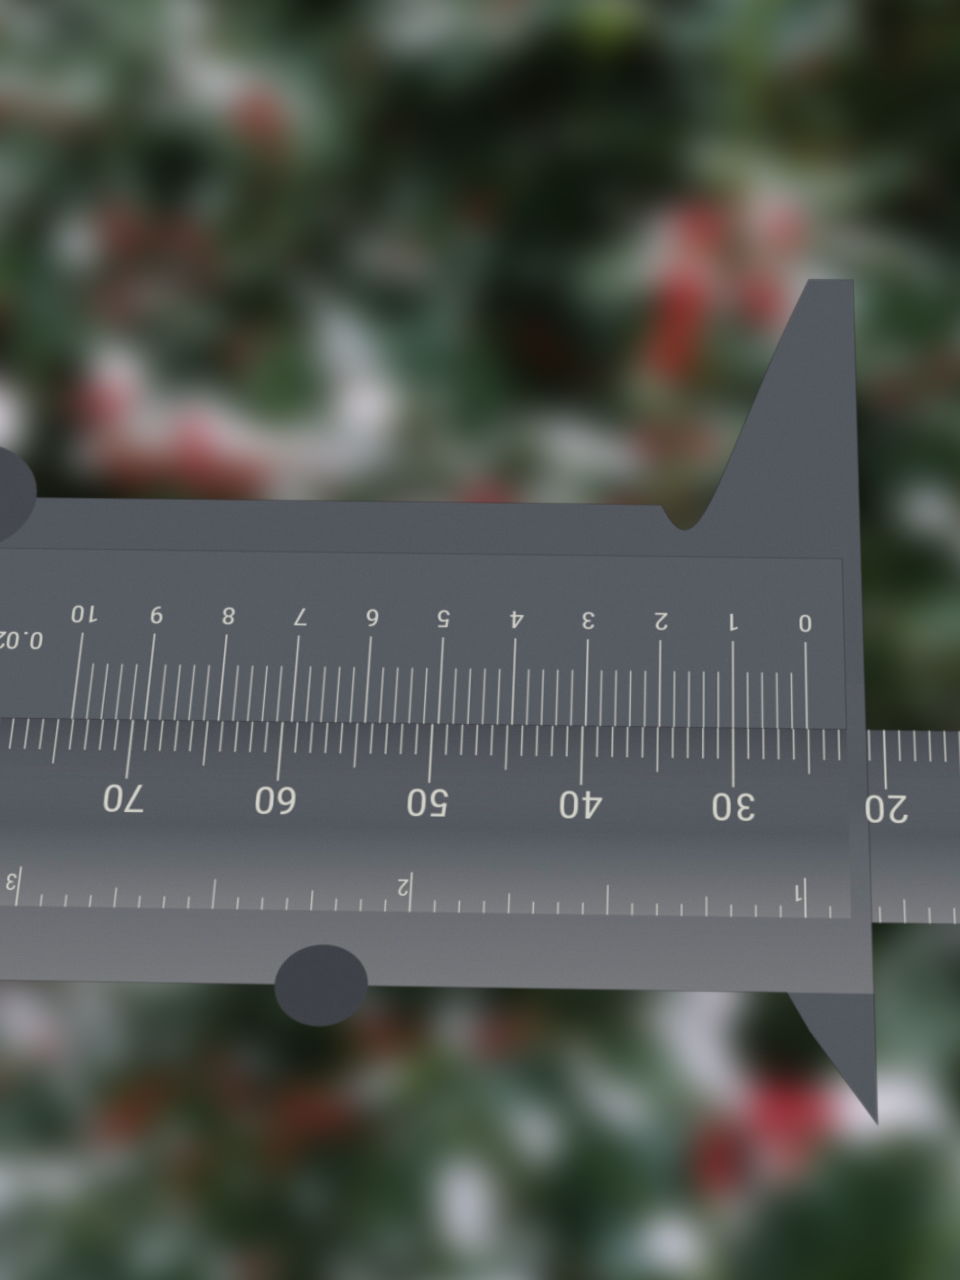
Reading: {"value": 25.1, "unit": "mm"}
